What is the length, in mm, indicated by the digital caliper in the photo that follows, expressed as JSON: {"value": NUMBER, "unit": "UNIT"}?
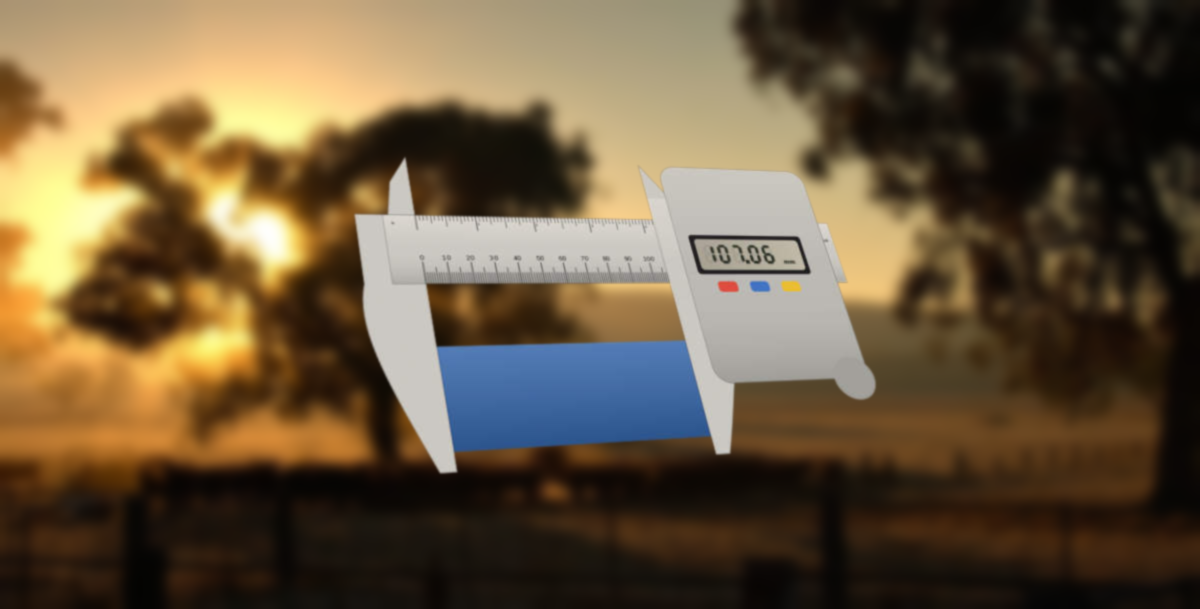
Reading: {"value": 107.06, "unit": "mm"}
